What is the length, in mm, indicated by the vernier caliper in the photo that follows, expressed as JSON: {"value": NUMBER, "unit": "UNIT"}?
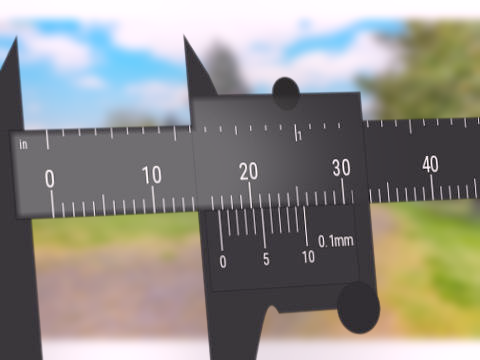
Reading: {"value": 16.6, "unit": "mm"}
